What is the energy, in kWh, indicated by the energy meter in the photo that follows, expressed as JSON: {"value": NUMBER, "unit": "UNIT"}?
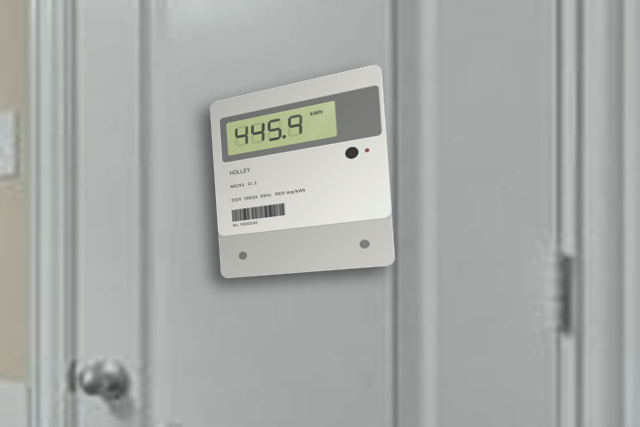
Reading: {"value": 445.9, "unit": "kWh"}
